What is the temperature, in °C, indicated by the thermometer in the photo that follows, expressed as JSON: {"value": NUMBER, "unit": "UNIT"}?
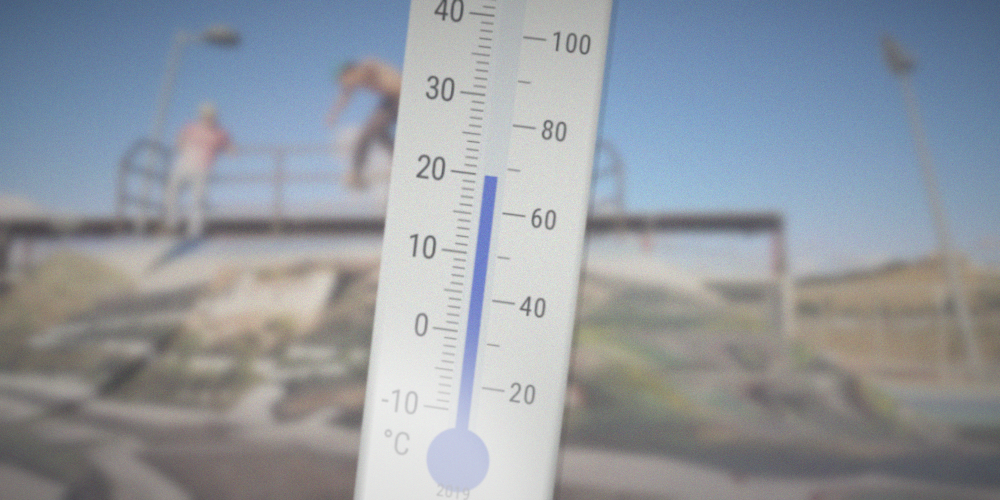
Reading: {"value": 20, "unit": "°C"}
